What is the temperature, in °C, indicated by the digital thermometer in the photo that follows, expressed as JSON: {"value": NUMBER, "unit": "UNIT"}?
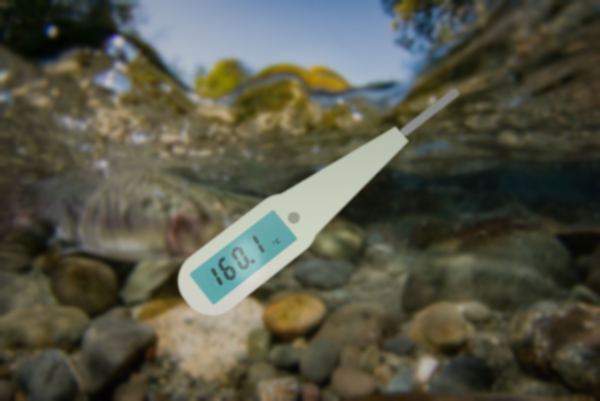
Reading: {"value": 160.1, "unit": "°C"}
